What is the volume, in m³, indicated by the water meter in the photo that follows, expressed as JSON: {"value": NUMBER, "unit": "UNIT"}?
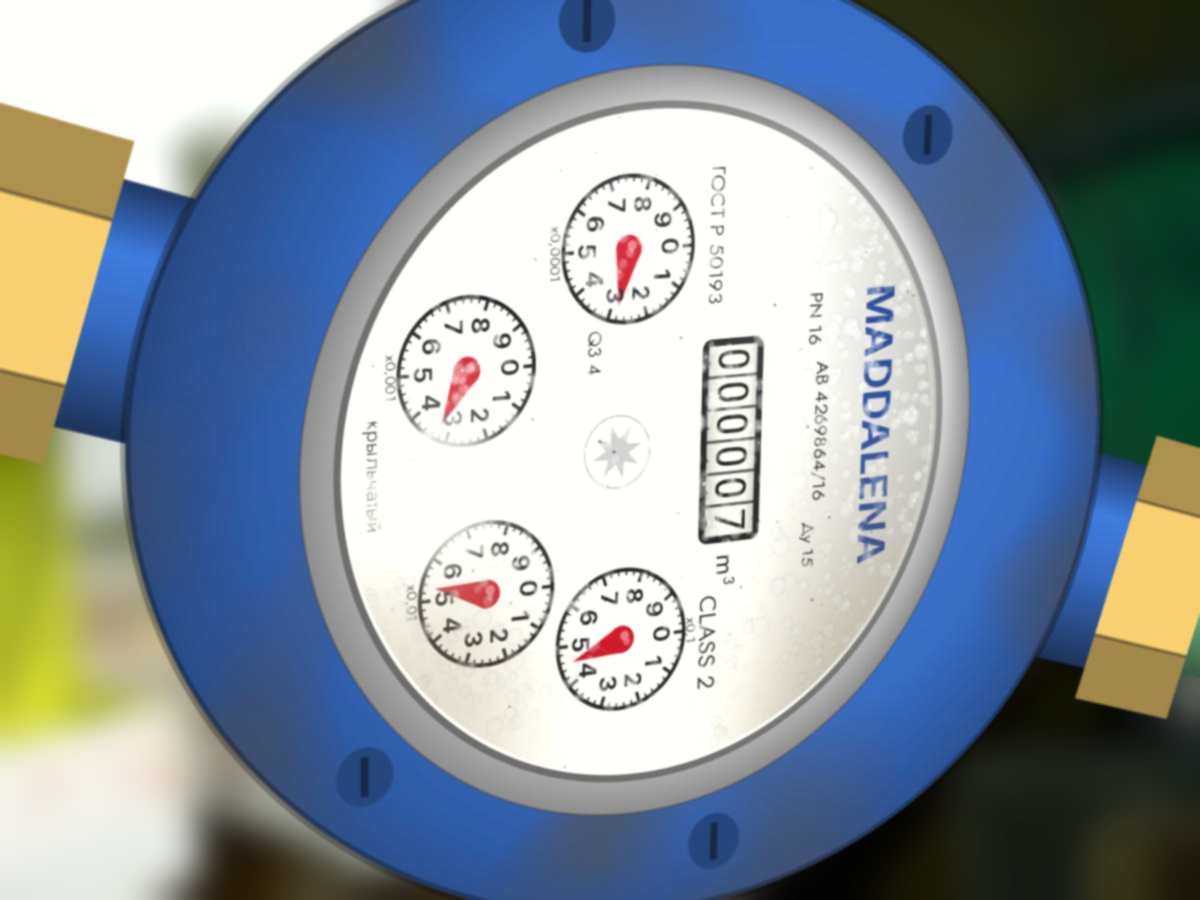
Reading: {"value": 7.4532, "unit": "m³"}
